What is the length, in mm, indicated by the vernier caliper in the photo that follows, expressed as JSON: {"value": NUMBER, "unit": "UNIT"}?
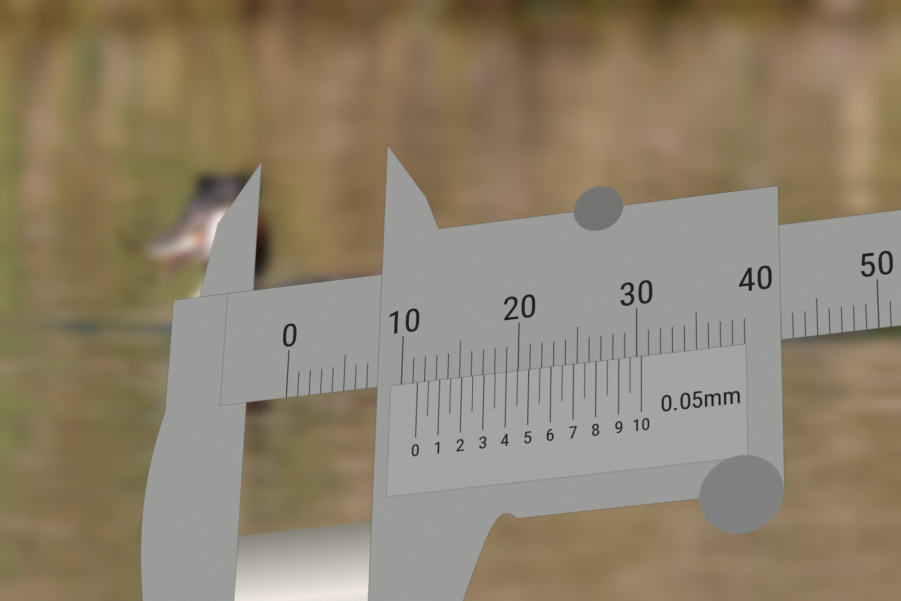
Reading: {"value": 11.4, "unit": "mm"}
